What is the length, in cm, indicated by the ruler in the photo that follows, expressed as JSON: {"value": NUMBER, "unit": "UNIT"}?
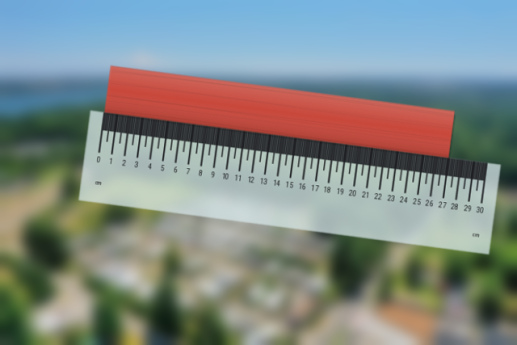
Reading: {"value": 27, "unit": "cm"}
